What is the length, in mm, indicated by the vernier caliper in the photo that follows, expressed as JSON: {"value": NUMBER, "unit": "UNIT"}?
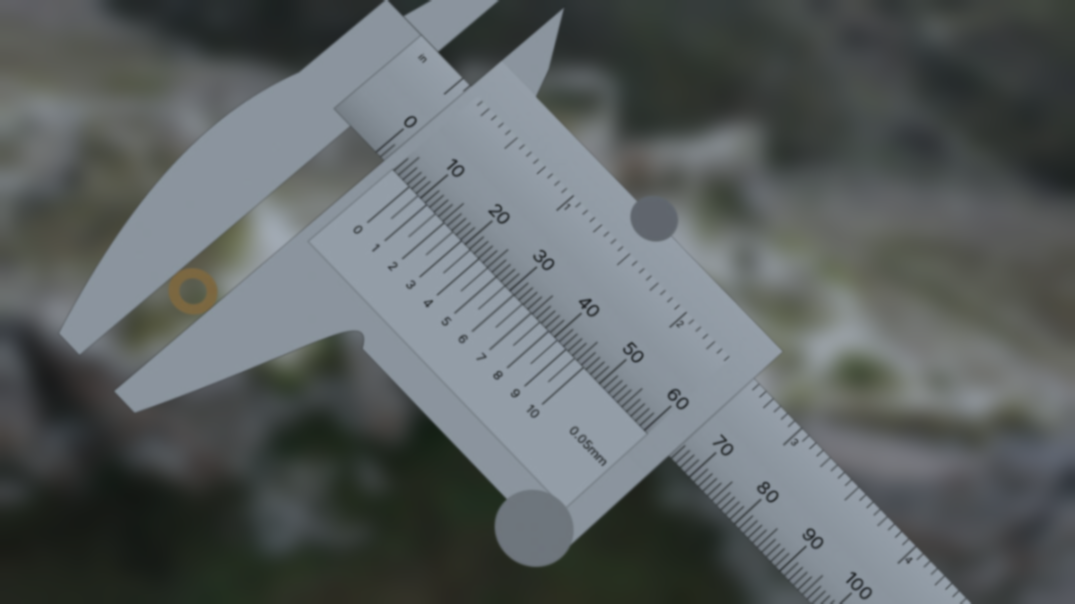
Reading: {"value": 7.5, "unit": "mm"}
